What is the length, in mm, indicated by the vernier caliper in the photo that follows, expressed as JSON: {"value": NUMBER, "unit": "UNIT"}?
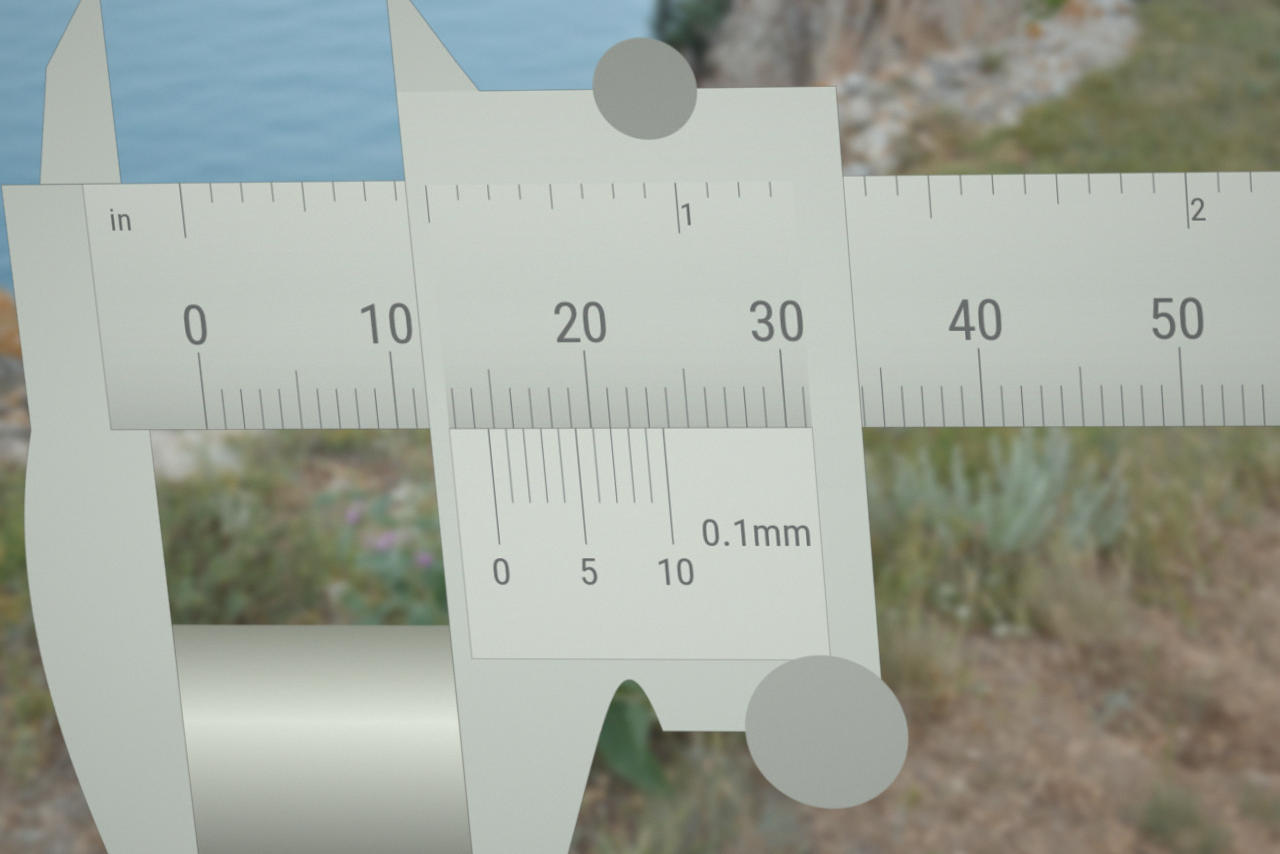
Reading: {"value": 14.7, "unit": "mm"}
